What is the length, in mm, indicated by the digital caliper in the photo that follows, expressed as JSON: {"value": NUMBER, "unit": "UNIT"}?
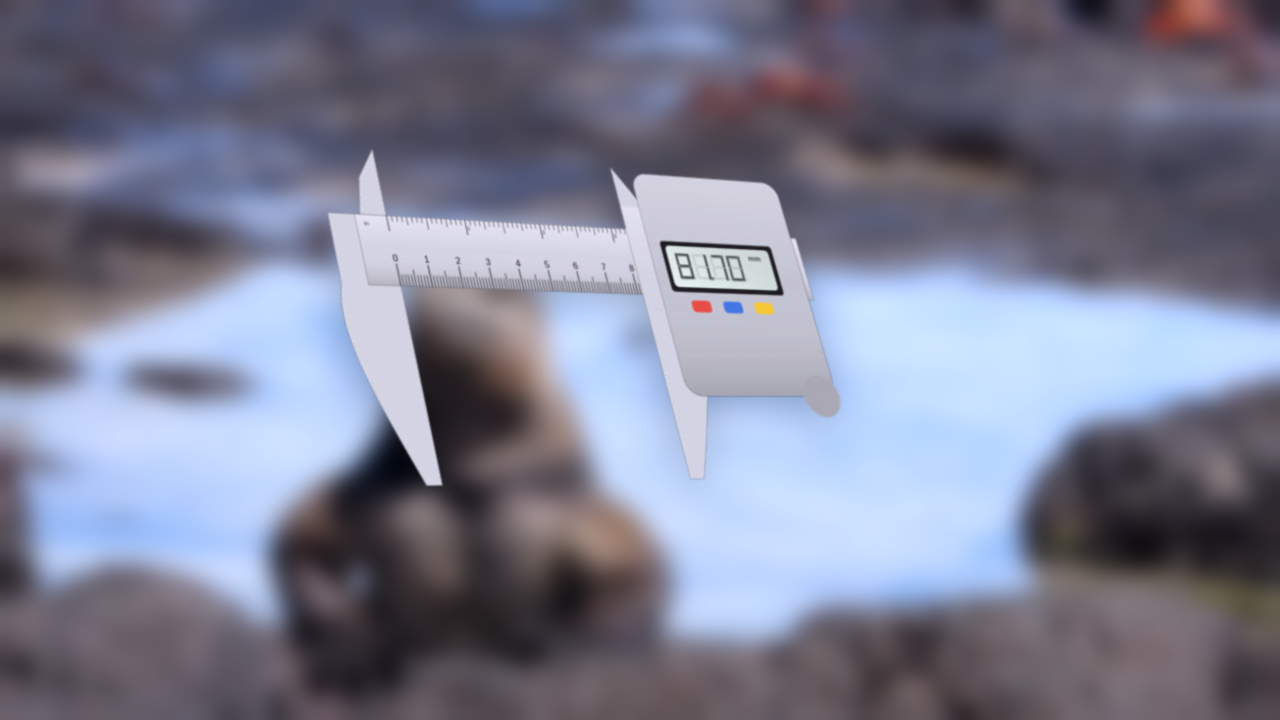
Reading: {"value": 81.70, "unit": "mm"}
